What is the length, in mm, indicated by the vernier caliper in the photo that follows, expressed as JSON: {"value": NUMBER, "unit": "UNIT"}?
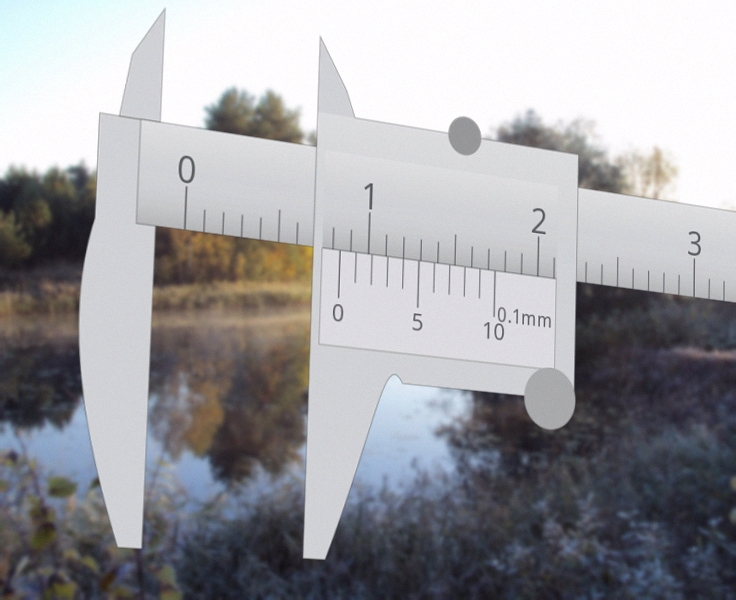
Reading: {"value": 8.4, "unit": "mm"}
